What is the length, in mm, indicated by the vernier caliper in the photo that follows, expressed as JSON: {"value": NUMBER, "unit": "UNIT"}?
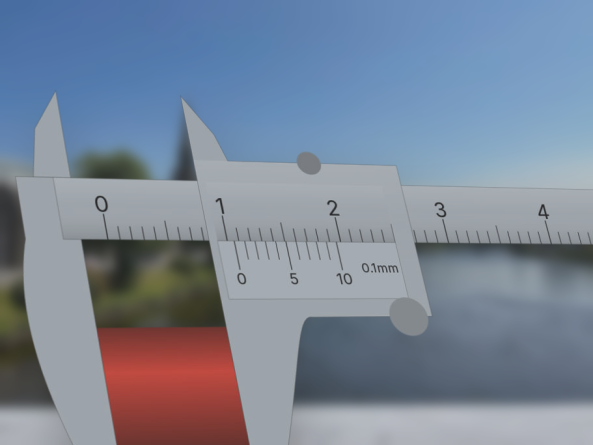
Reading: {"value": 10.6, "unit": "mm"}
